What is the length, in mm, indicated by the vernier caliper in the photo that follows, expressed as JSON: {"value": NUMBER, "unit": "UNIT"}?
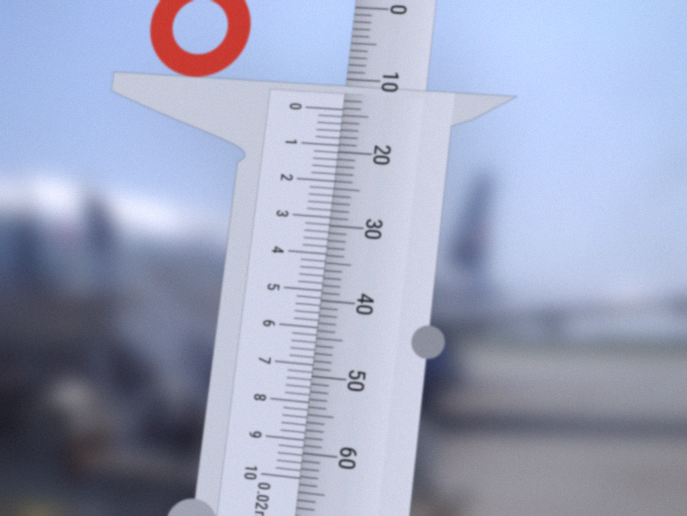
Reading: {"value": 14.2, "unit": "mm"}
